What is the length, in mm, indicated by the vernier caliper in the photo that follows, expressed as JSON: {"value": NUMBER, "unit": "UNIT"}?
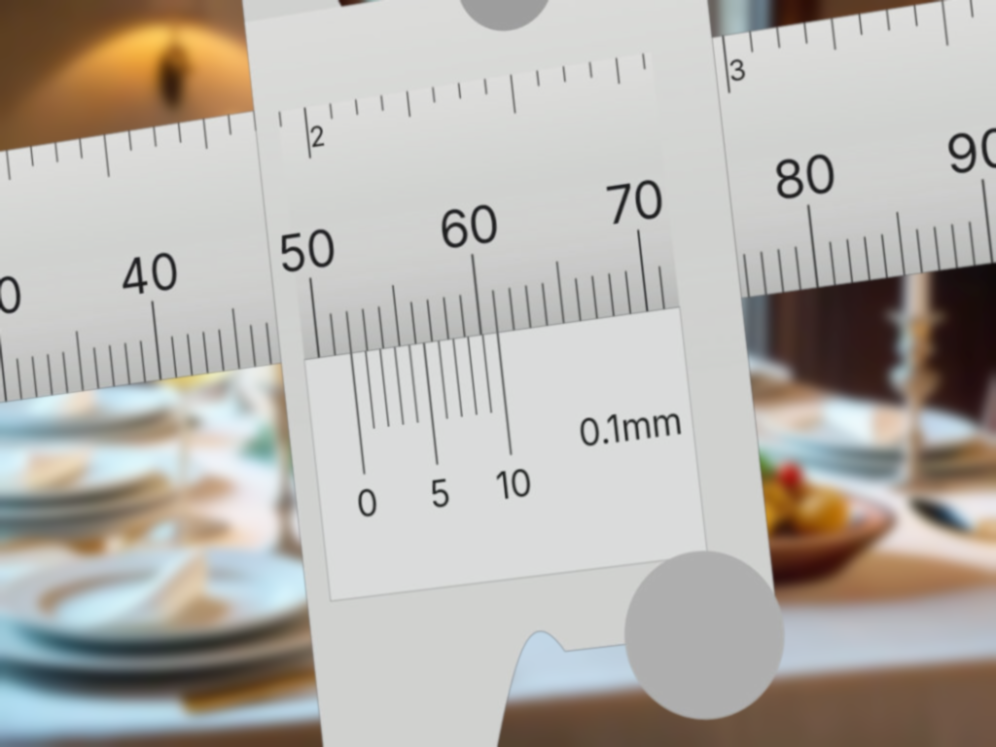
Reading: {"value": 52.0, "unit": "mm"}
